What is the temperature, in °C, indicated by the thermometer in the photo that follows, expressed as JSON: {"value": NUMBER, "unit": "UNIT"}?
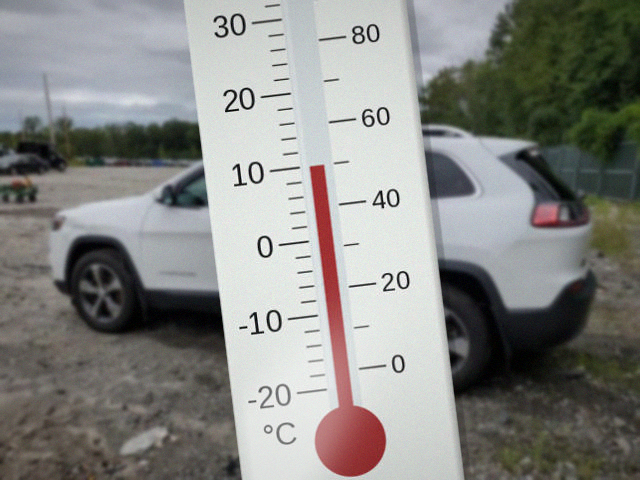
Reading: {"value": 10, "unit": "°C"}
